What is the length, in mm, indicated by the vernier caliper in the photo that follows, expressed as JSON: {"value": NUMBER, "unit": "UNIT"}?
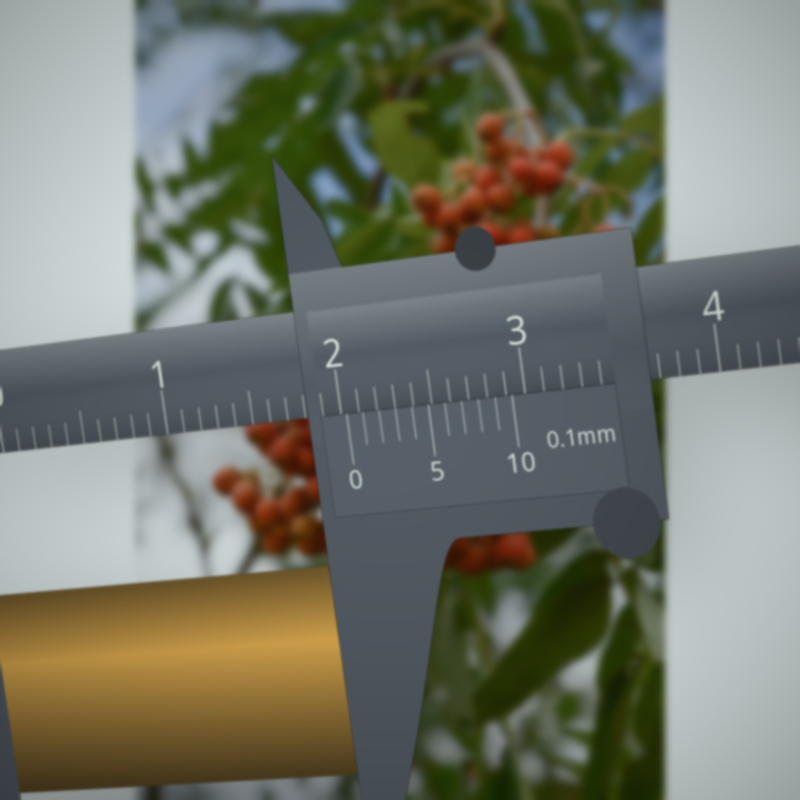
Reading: {"value": 20.3, "unit": "mm"}
